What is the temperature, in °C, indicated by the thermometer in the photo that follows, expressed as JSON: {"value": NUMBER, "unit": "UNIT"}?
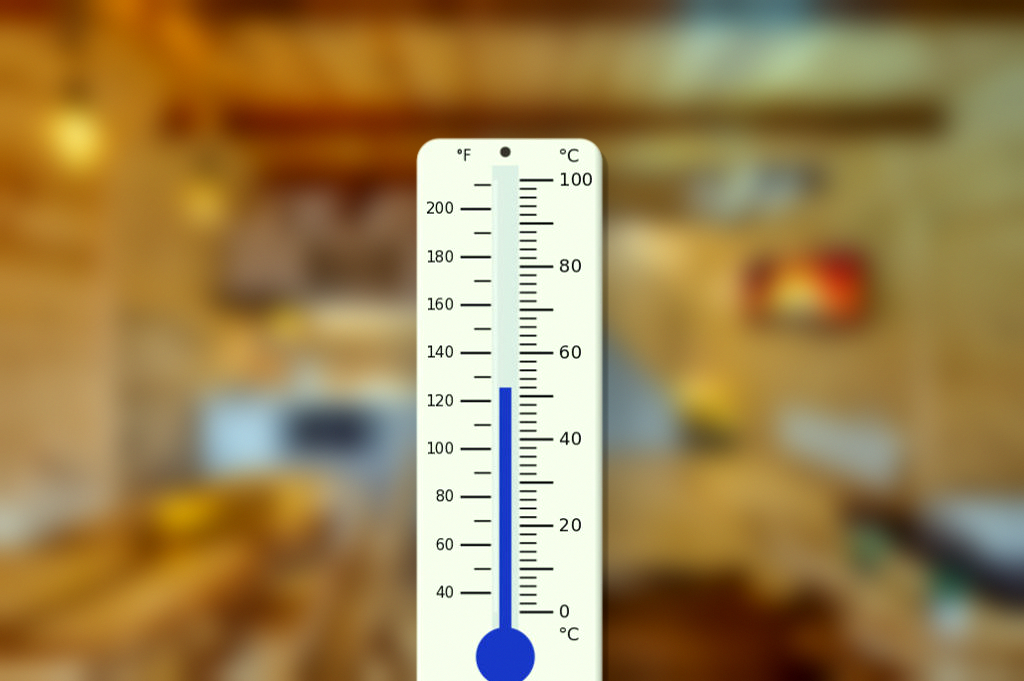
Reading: {"value": 52, "unit": "°C"}
